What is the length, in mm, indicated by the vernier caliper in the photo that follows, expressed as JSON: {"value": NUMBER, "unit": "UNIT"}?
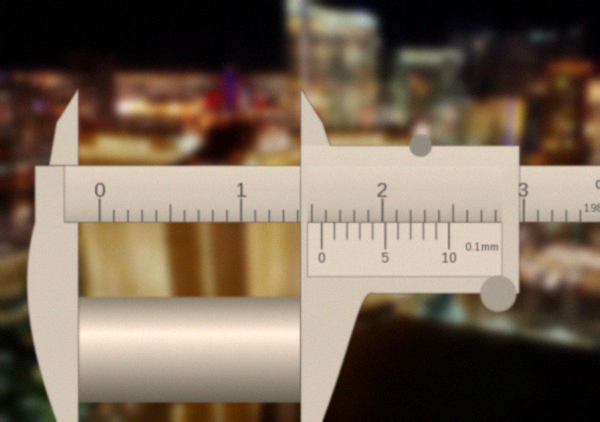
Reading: {"value": 15.7, "unit": "mm"}
